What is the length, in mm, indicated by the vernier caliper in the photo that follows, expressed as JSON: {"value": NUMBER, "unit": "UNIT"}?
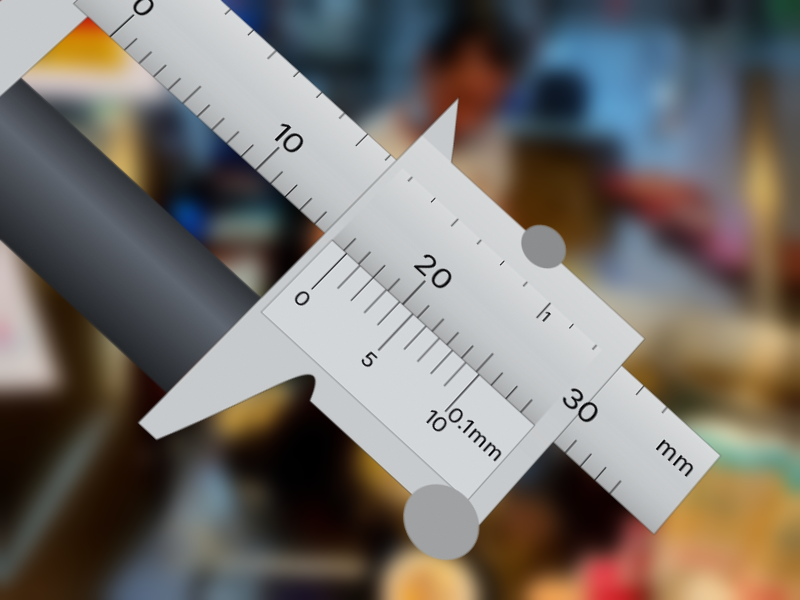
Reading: {"value": 16.2, "unit": "mm"}
